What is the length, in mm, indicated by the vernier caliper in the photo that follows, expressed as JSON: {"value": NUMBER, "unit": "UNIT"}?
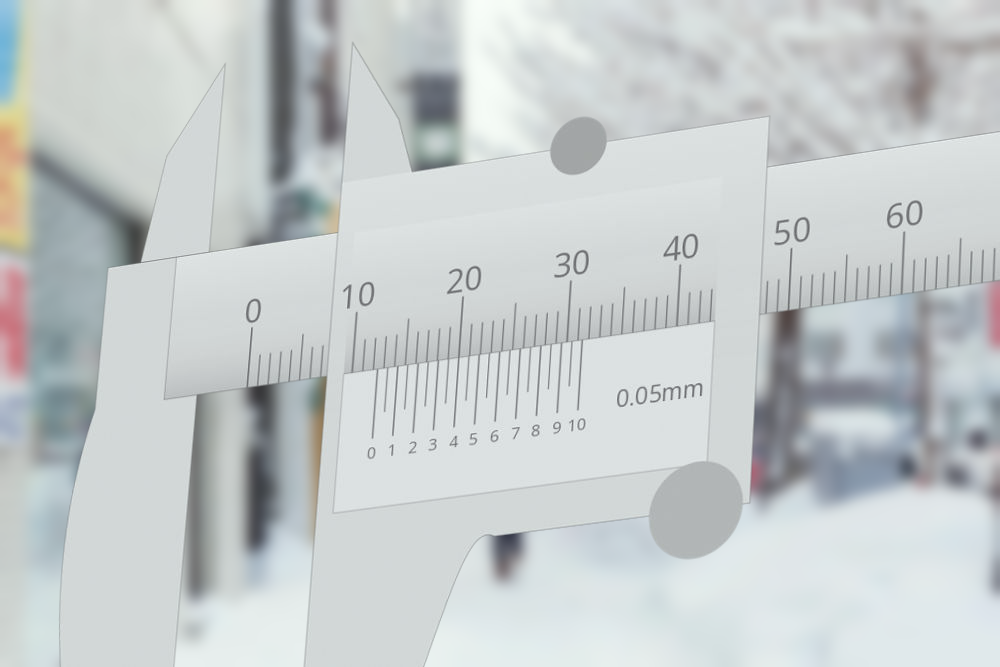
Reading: {"value": 12.4, "unit": "mm"}
